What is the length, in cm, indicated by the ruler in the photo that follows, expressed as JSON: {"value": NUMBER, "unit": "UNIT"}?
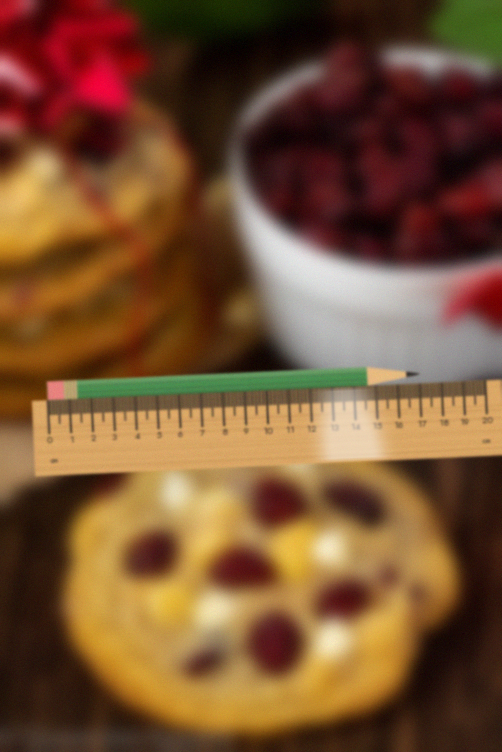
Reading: {"value": 17, "unit": "cm"}
